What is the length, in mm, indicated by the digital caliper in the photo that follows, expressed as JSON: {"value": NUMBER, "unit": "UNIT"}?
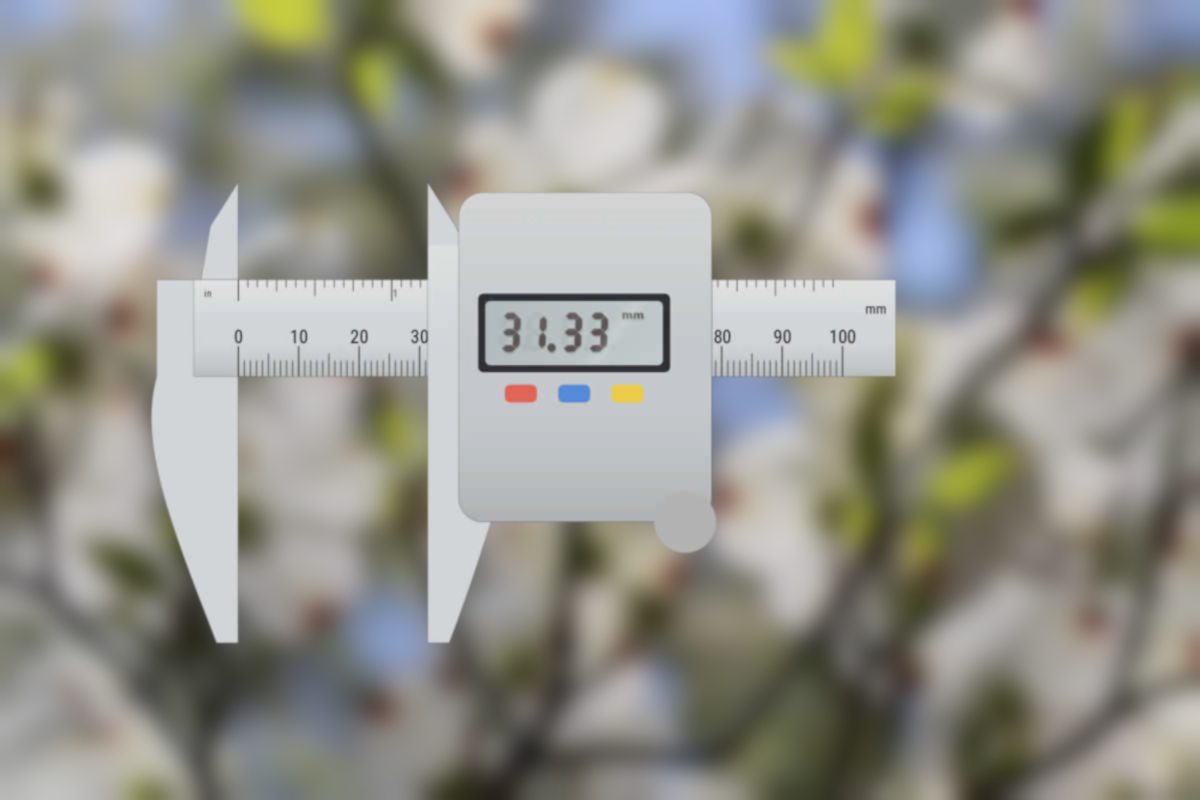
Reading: {"value": 31.33, "unit": "mm"}
